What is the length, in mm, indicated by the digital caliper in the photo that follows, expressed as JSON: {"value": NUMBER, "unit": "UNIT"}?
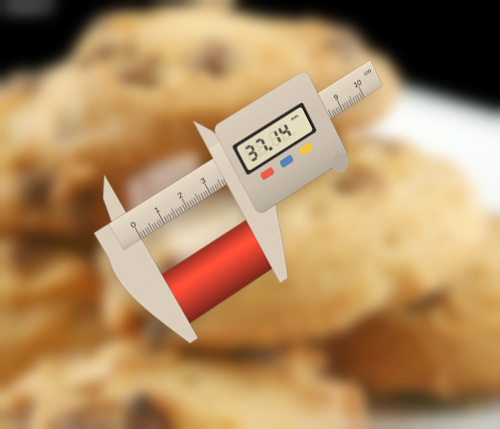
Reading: {"value": 37.14, "unit": "mm"}
